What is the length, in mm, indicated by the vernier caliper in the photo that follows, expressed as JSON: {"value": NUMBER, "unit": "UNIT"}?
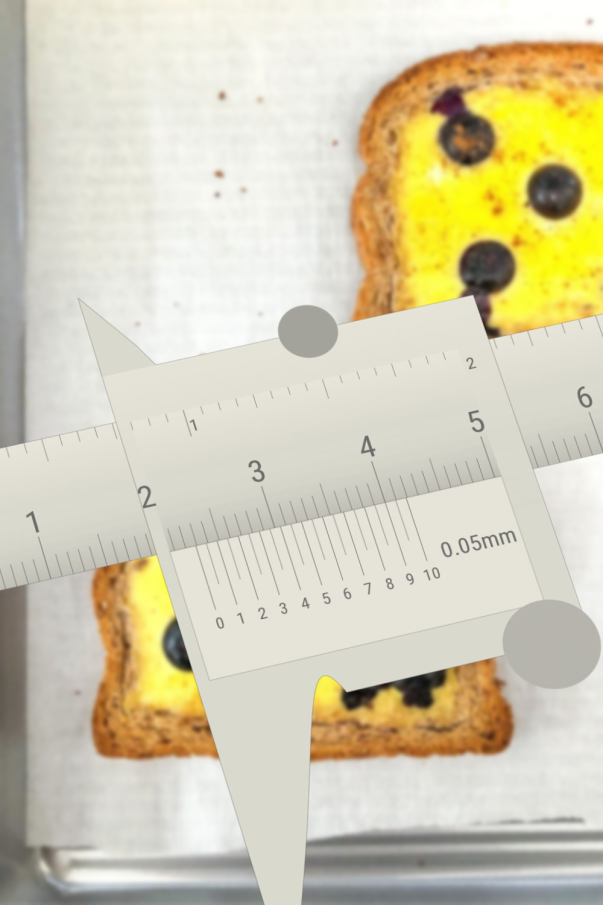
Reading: {"value": 22.9, "unit": "mm"}
